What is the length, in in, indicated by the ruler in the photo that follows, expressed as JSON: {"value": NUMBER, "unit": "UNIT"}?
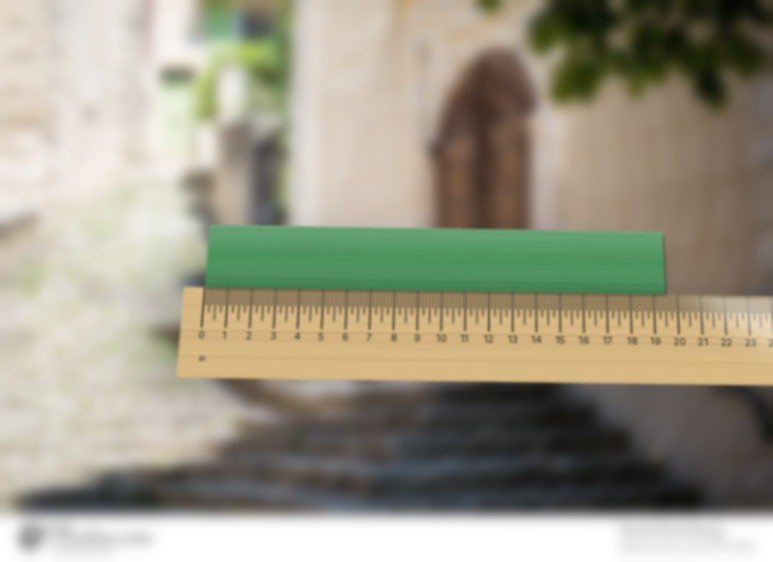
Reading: {"value": 19.5, "unit": "in"}
